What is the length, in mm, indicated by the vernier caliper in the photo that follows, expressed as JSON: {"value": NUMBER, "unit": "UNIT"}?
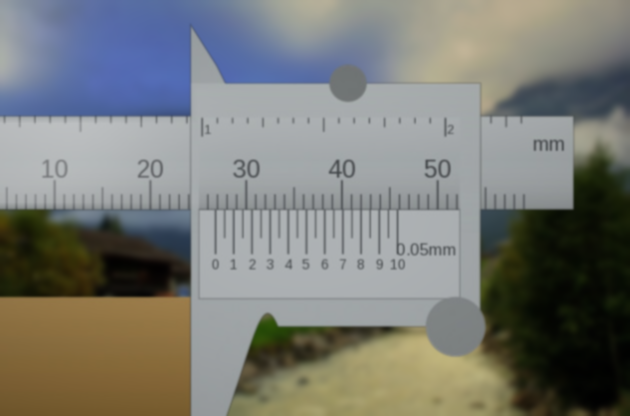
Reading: {"value": 26.8, "unit": "mm"}
